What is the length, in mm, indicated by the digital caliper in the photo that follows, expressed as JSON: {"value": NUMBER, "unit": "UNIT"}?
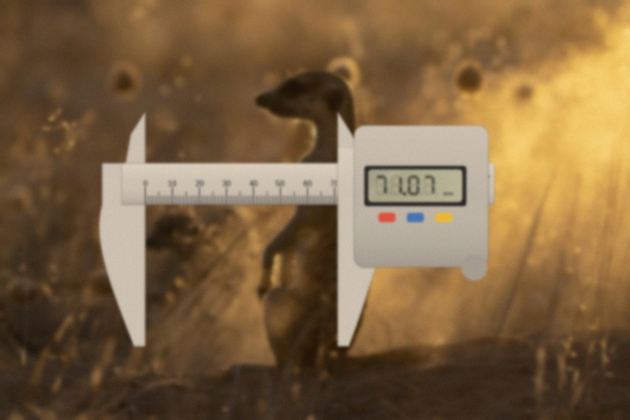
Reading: {"value": 71.07, "unit": "mm"}
